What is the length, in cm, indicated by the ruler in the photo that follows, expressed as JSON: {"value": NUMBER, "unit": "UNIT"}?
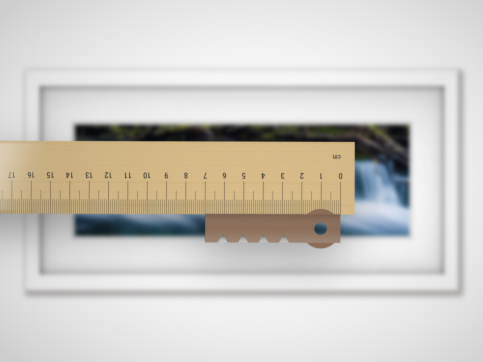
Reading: {"value": 7, "unit": "cm"}
